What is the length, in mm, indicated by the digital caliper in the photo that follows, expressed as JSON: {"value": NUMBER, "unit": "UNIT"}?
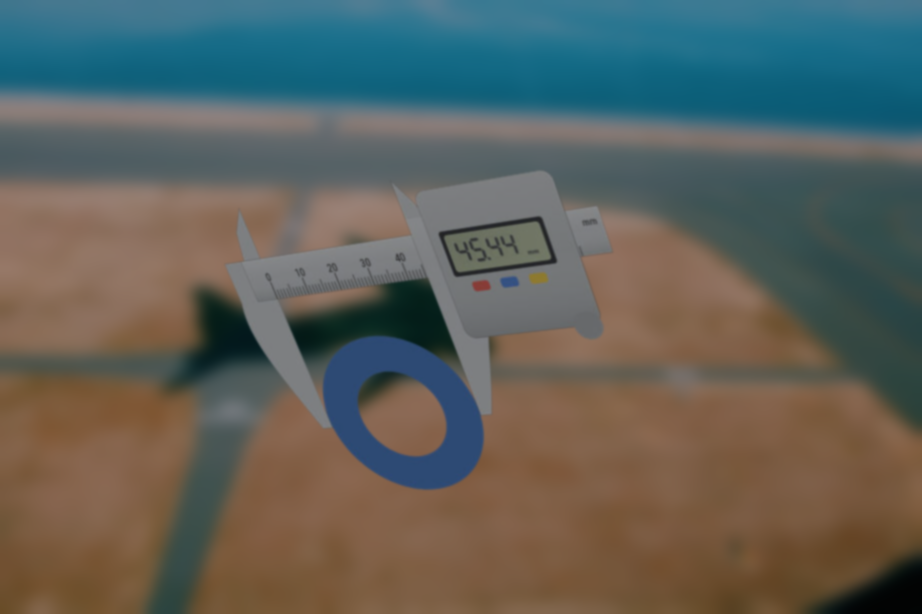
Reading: {"value": 45.44, "unit": "mm"}
